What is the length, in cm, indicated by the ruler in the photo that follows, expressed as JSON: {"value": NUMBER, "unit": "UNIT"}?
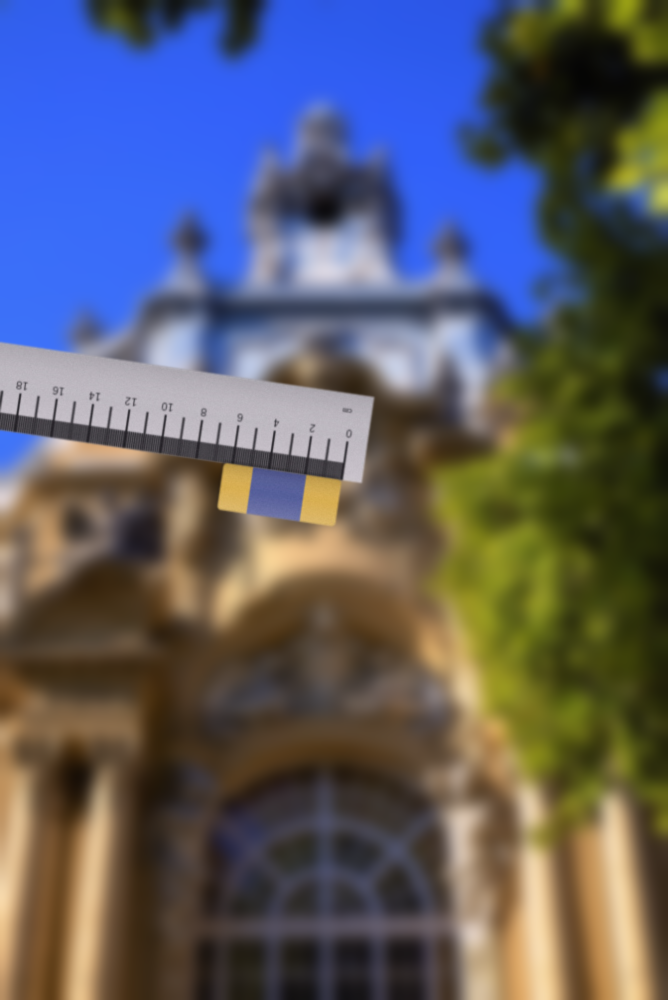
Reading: {"value": 6.5, "unit": "cm"}
